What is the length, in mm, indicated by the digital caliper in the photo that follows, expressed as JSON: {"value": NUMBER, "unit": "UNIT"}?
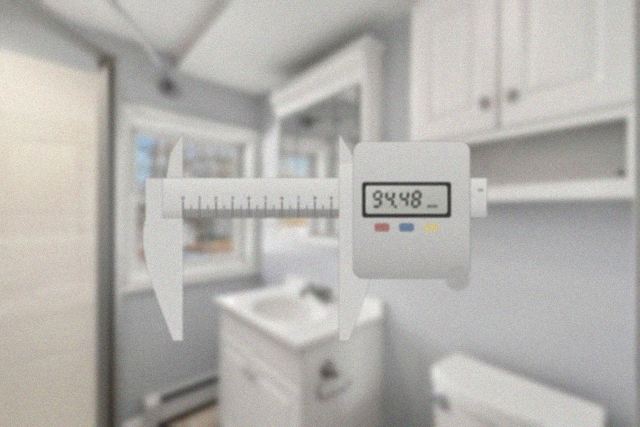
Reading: {"value": 94.48, "unit": "mm"}
